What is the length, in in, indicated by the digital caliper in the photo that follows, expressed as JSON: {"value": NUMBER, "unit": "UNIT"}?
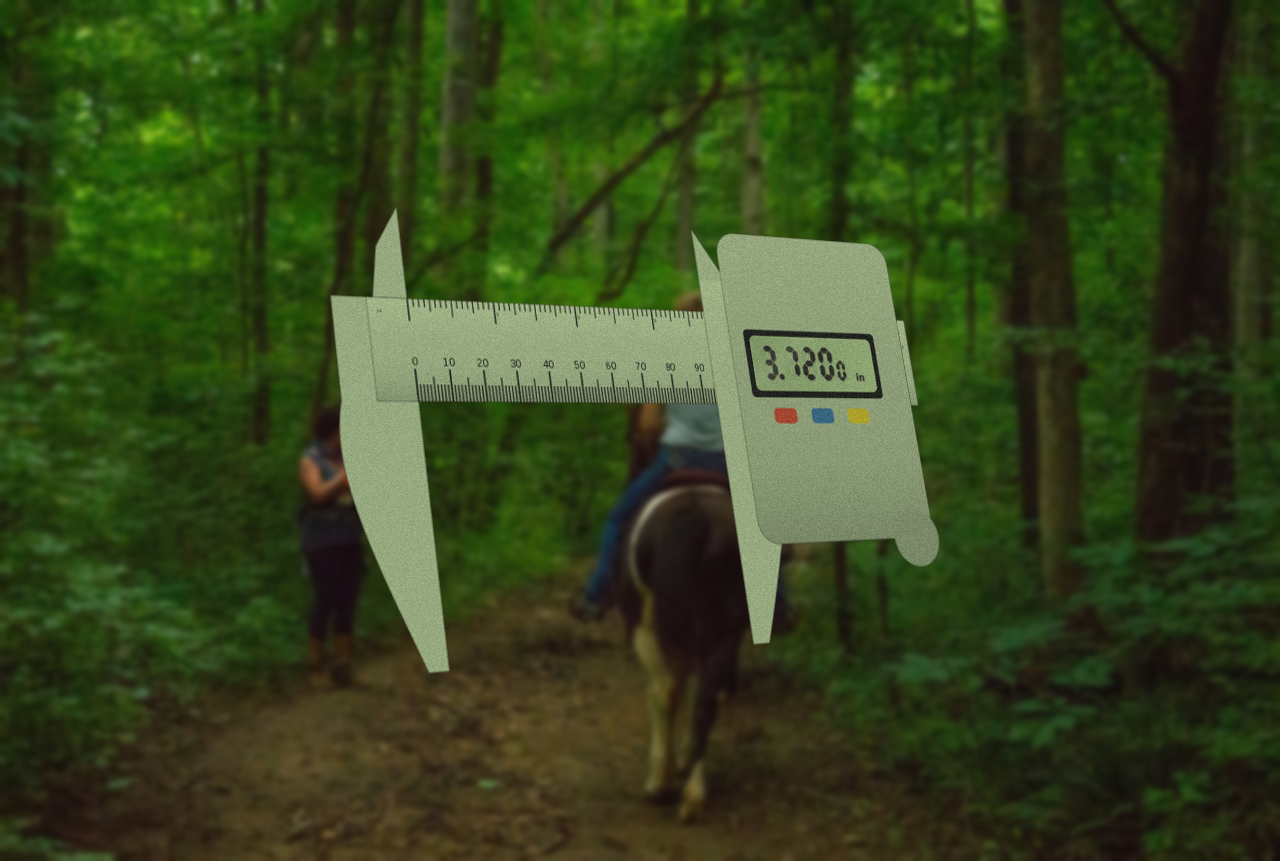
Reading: {"value": 3.7200, "unit": "in"}
